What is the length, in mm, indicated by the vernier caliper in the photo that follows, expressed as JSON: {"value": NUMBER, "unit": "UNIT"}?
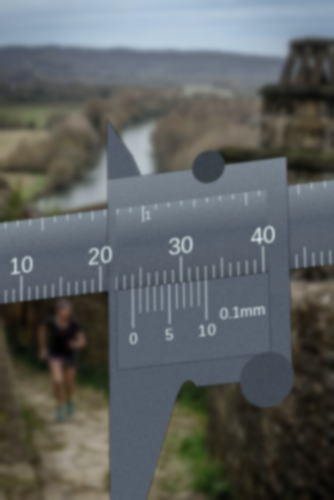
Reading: {"value": 24.0, "unit": "mm"}
